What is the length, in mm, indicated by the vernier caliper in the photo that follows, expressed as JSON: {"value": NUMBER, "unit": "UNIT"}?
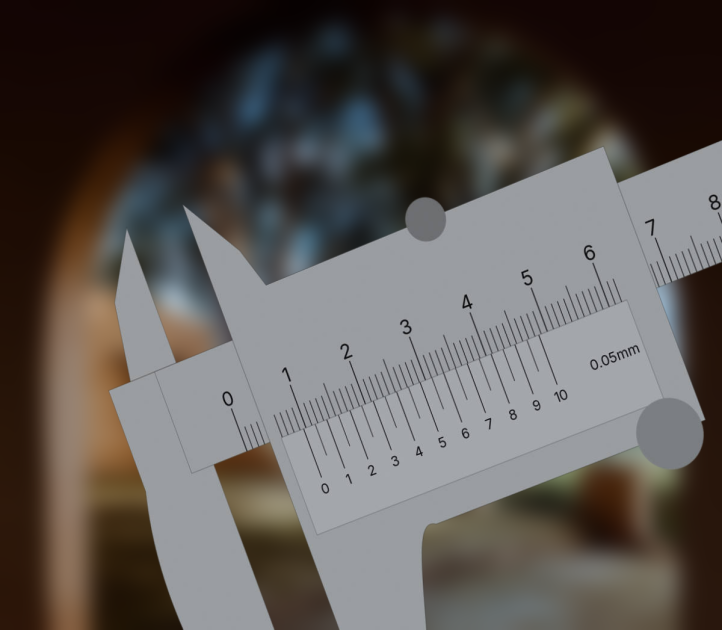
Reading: {"value": 9.6, "unit": "mm"}
